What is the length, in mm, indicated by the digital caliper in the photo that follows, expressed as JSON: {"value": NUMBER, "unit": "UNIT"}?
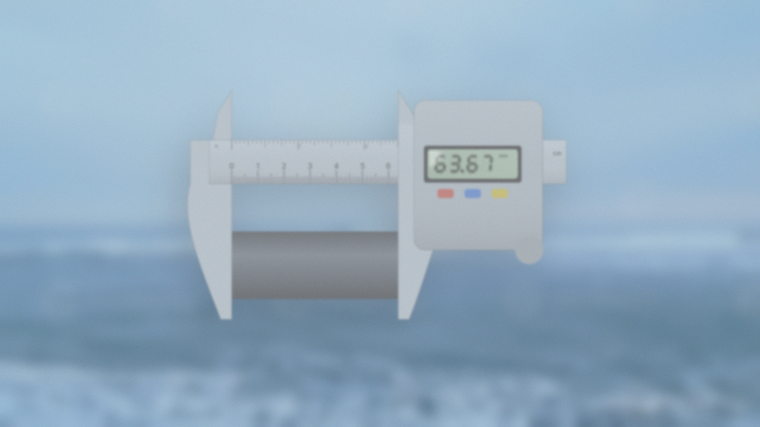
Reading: {"value": 63.67, "unit": "mm"}
